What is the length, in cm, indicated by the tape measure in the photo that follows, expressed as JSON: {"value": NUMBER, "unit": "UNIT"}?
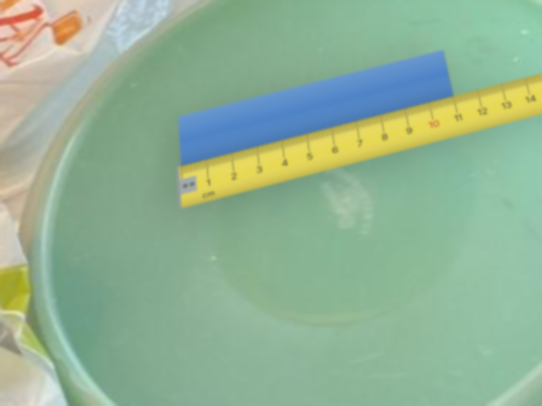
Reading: {"value": 11, "unit": "cm"}
